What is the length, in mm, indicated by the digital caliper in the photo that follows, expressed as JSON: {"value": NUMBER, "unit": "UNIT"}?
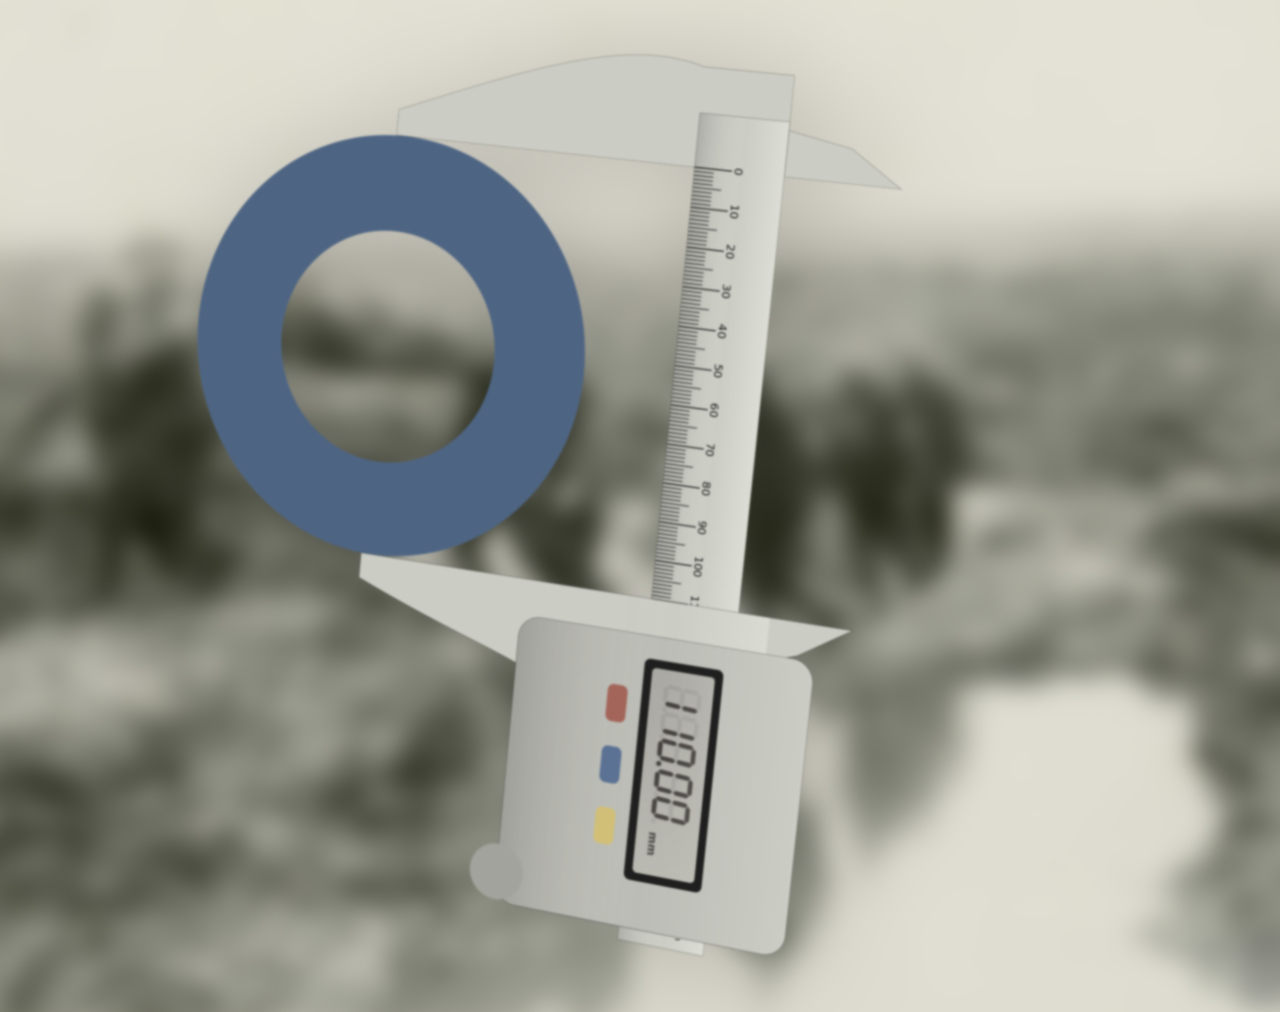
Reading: {"value": 110.00, "unit": "mm"}
